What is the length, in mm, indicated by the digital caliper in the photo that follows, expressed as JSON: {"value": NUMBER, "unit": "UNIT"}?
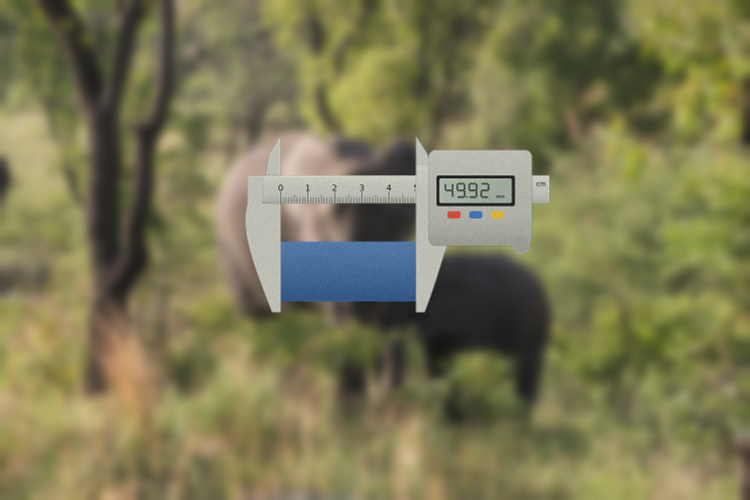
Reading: {"value": 49.92, "unit": "mm"}
